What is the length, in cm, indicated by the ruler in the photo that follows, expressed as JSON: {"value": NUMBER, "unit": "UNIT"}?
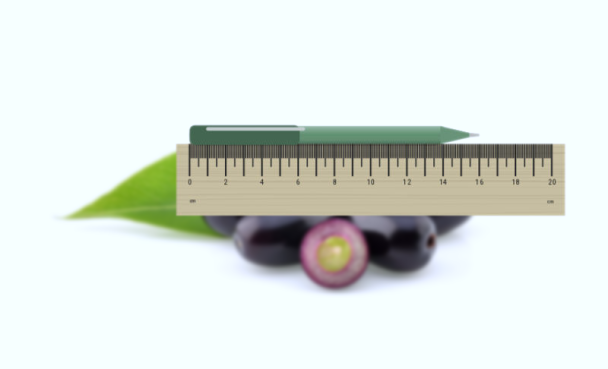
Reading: {"value": 16, "unit": "cm"}
